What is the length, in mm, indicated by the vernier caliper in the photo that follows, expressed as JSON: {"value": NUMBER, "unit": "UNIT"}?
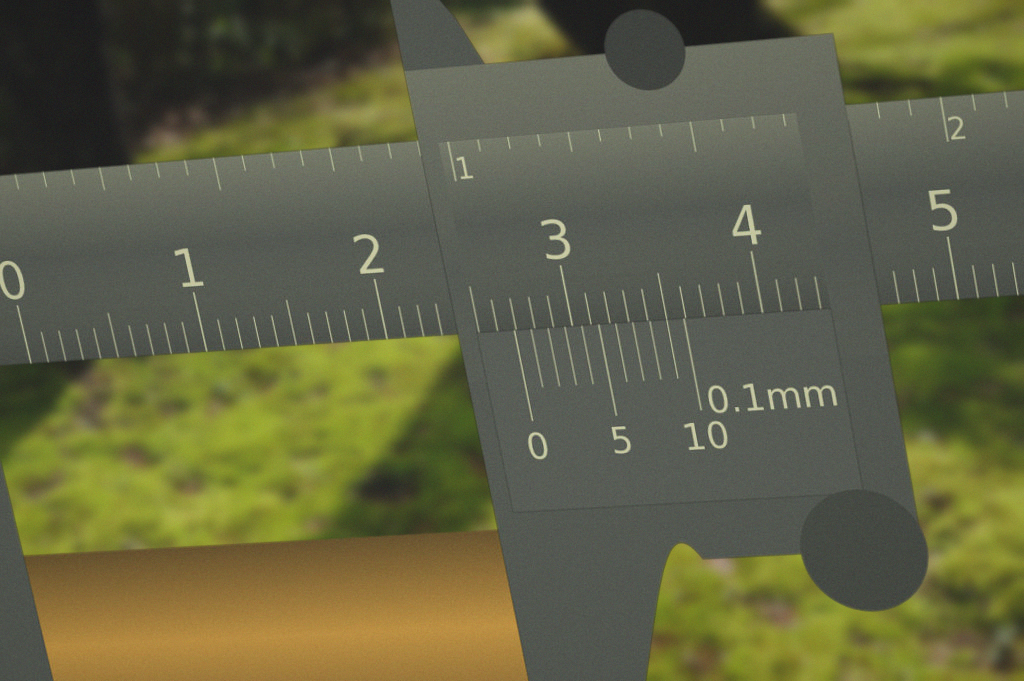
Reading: {"value": 26.9, "unit": "mm"}
